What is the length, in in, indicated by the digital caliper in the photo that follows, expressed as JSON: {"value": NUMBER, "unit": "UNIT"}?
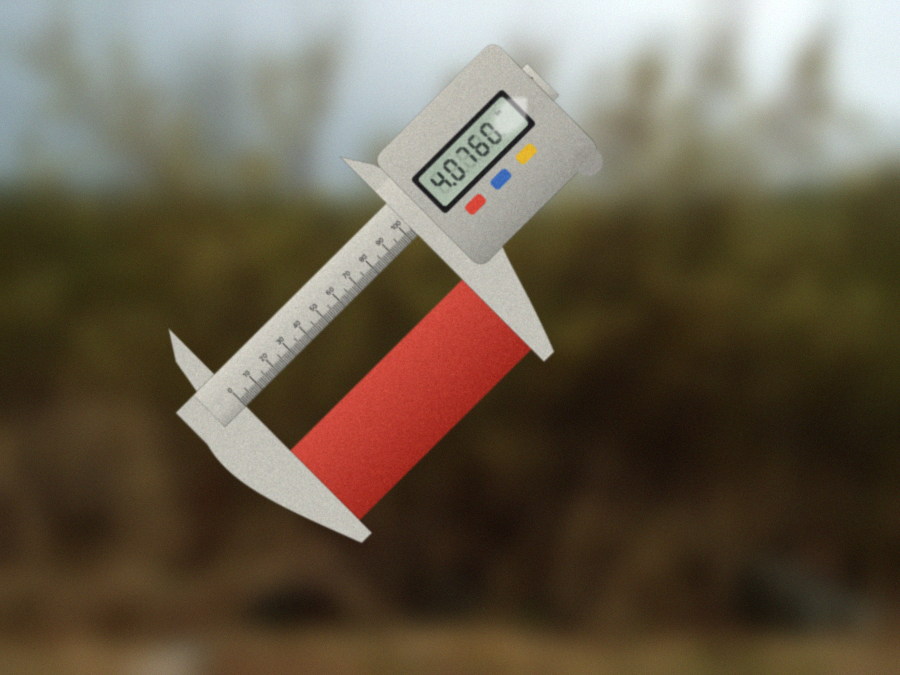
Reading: {"value": 4.0760, "unit": "in"}
